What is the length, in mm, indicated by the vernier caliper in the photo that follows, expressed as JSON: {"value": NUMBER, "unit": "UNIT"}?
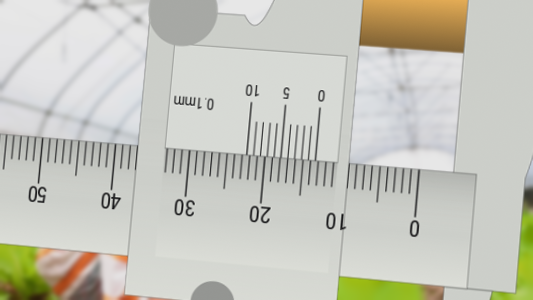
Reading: {"value": 13.4, "unit": "mm"}
